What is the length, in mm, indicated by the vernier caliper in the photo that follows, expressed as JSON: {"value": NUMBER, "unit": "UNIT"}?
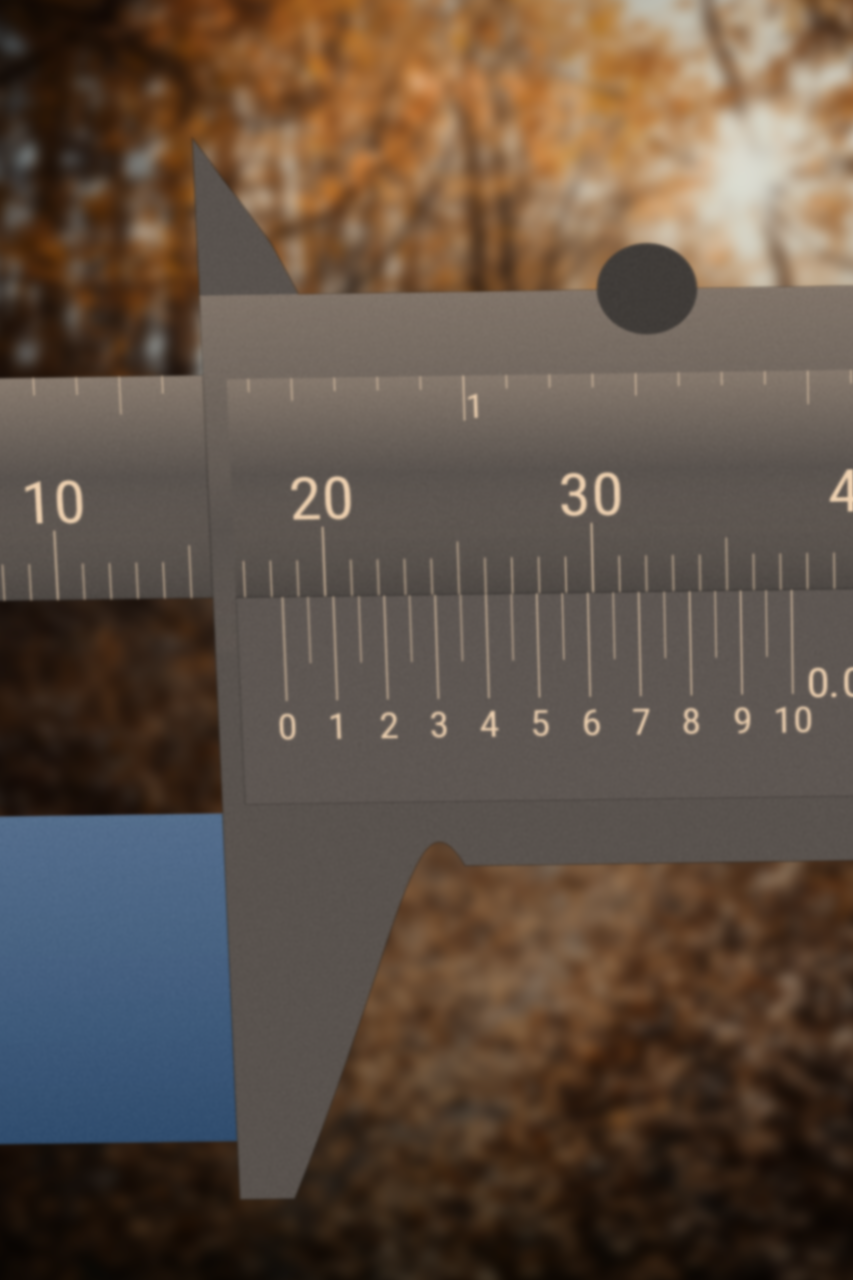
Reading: {"value": 18.4, "unit": "mm"}
